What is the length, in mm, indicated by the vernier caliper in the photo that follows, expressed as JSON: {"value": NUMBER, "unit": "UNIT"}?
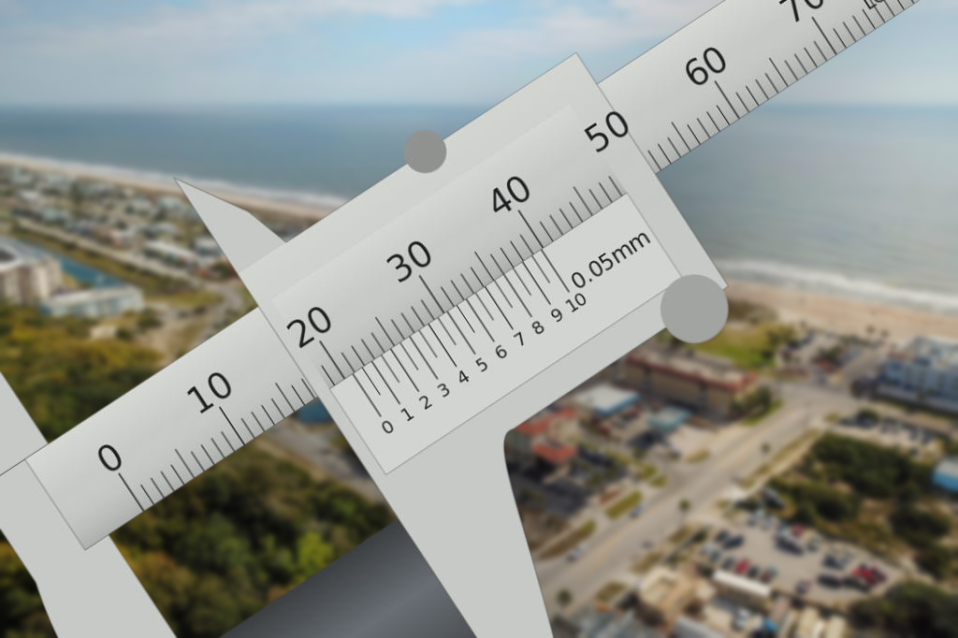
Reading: {"value": 20.8, "unit": "mm"}
